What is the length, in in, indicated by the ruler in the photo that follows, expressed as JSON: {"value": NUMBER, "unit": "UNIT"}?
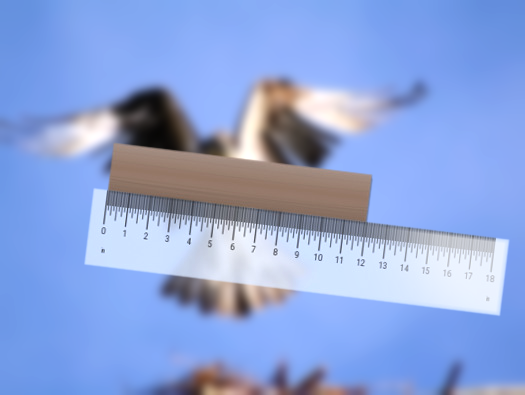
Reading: {"value": 12, "unit": "in"}
